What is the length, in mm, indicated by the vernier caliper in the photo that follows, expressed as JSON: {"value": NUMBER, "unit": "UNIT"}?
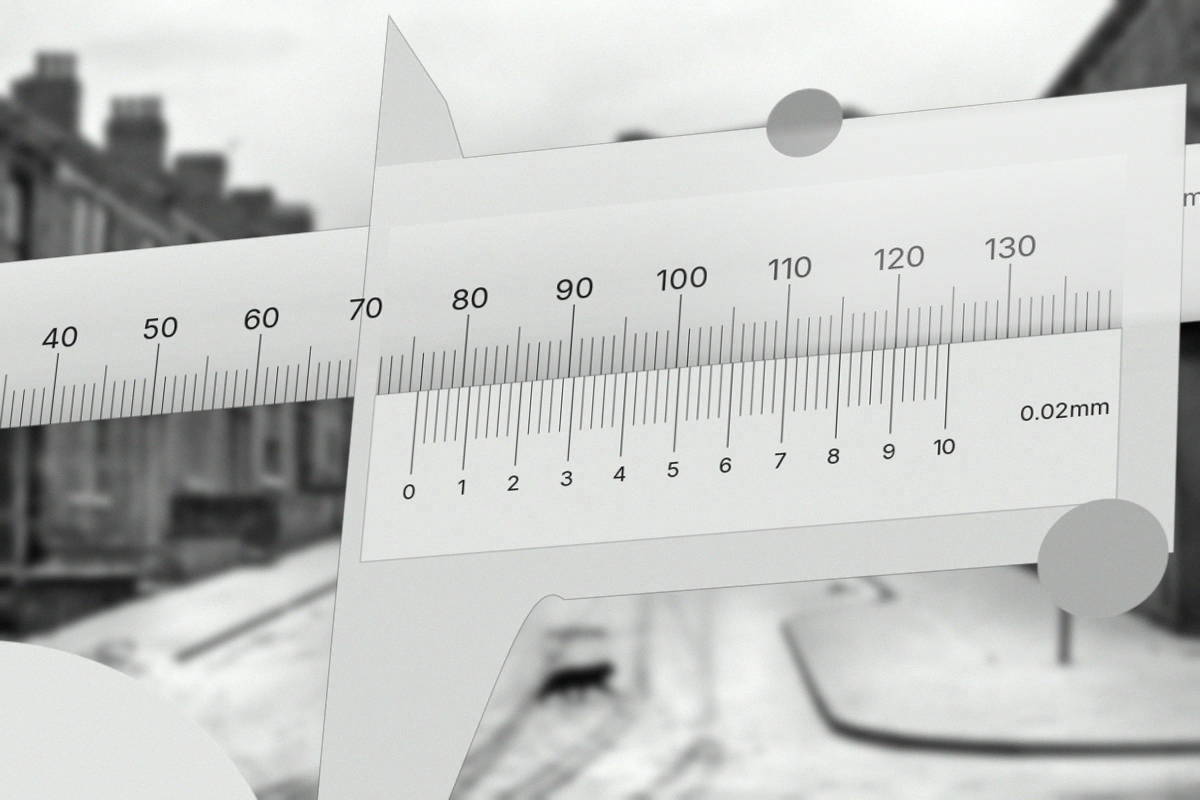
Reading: {"value": 75.8, "unit": "mm"}
